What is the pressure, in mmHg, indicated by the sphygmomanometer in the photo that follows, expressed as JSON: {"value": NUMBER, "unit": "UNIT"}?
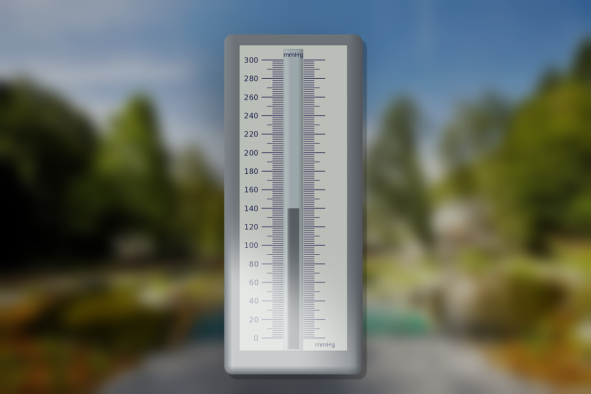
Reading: {"value": 140, "unit": "mmHg"}
